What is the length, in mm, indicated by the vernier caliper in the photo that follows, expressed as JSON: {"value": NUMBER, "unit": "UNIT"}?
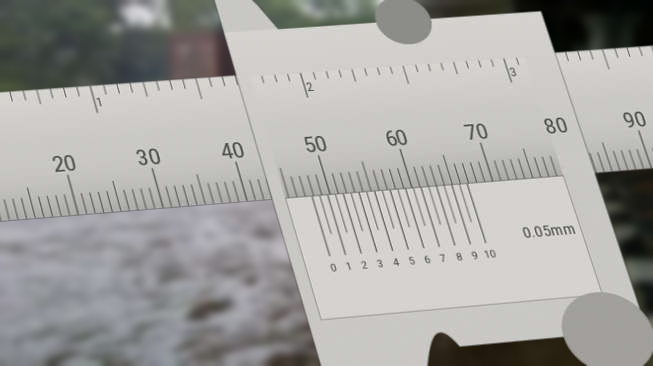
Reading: {"value": 47.8, "unit": "mm"}
